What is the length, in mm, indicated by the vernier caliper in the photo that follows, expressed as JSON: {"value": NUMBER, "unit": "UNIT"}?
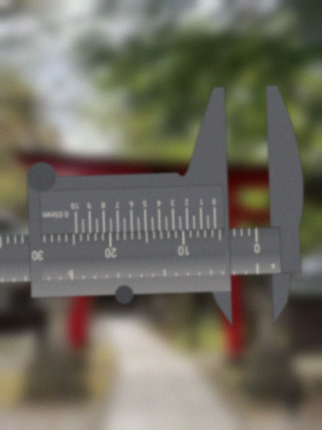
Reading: {"value": 5.6, "unit": "mm"}
